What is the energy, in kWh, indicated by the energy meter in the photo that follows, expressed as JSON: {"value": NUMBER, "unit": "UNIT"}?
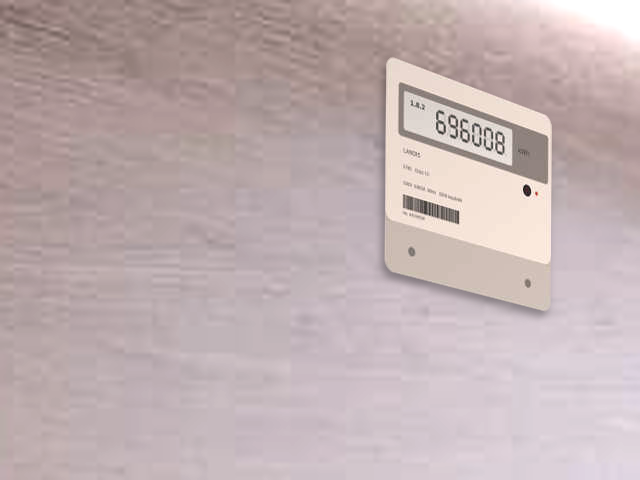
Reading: {"value": 696008, "unit": "kWh"}
